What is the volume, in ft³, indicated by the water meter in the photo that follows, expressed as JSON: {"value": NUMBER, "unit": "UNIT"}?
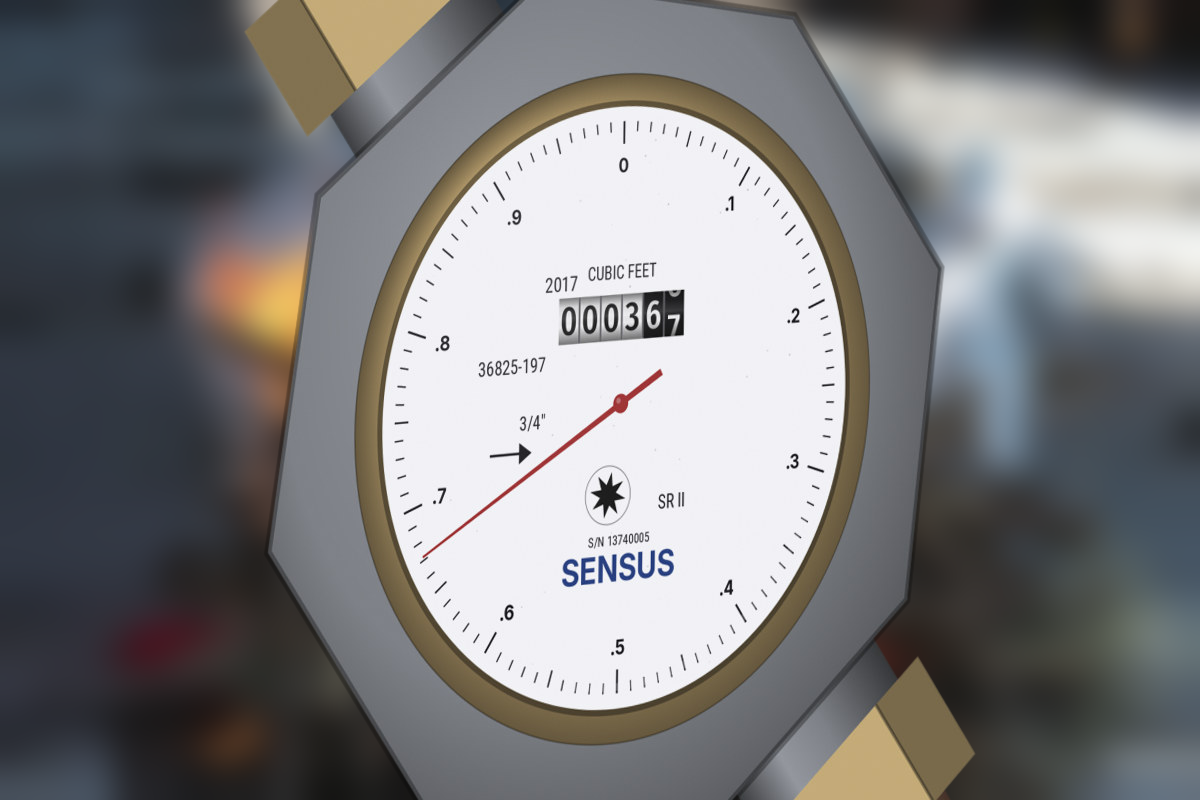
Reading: {"value": 366.67, "unit": "ft³"}
